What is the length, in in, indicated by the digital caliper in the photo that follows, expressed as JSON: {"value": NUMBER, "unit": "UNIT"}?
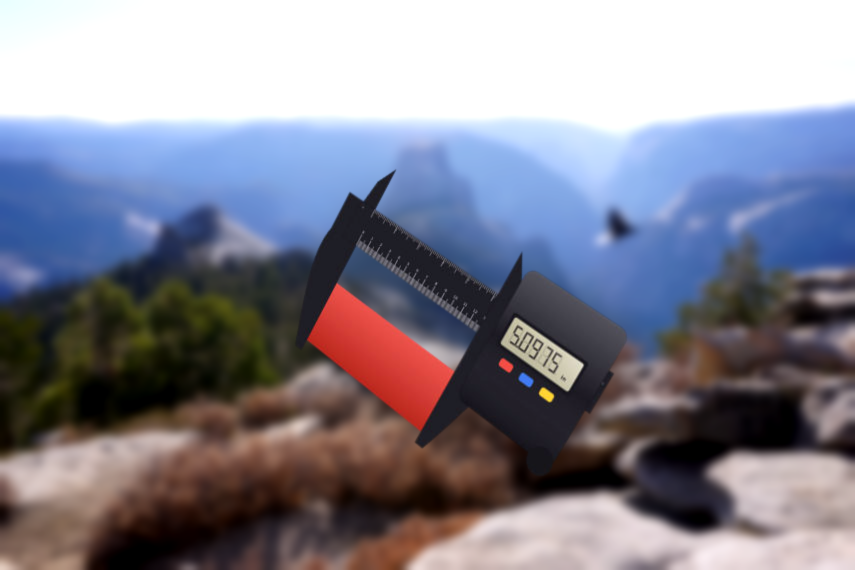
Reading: {"value": 5.0975, "unit": "in"}
